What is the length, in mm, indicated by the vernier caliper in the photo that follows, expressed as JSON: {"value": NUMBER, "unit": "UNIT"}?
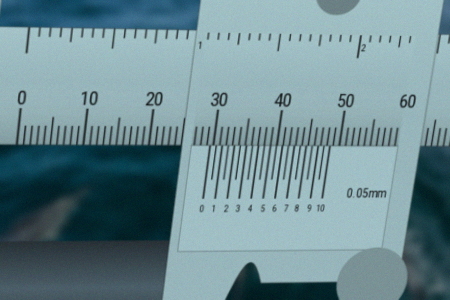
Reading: {"value": 29.5, "unit": "mm"}
